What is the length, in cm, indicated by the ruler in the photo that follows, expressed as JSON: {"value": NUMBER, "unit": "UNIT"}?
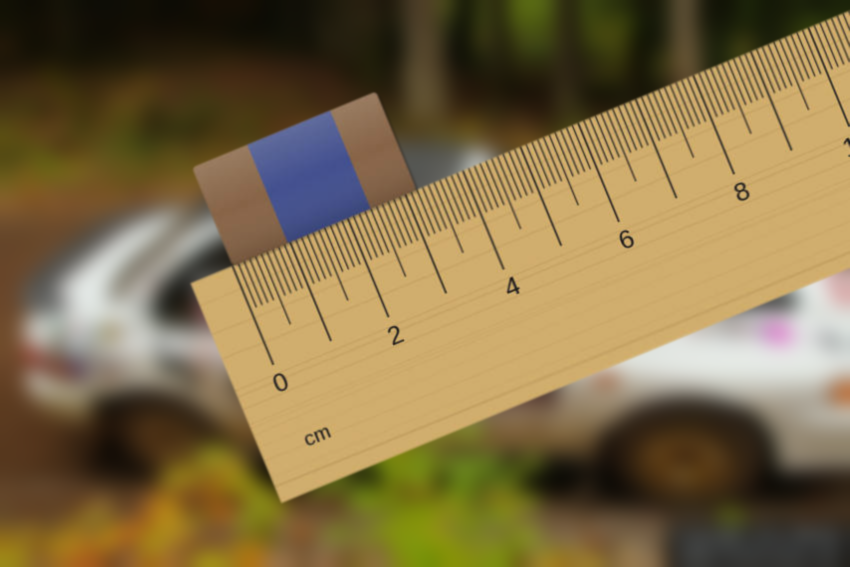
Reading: {"value": 3.2, "unit": "cm"}
